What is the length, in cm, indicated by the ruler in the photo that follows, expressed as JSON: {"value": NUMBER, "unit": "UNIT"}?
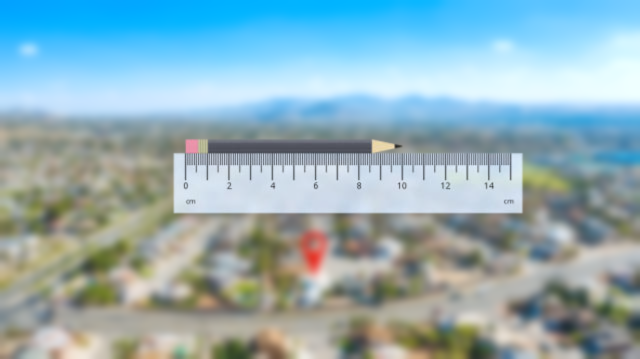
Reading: {"value": 10, "unit": "cm"}
